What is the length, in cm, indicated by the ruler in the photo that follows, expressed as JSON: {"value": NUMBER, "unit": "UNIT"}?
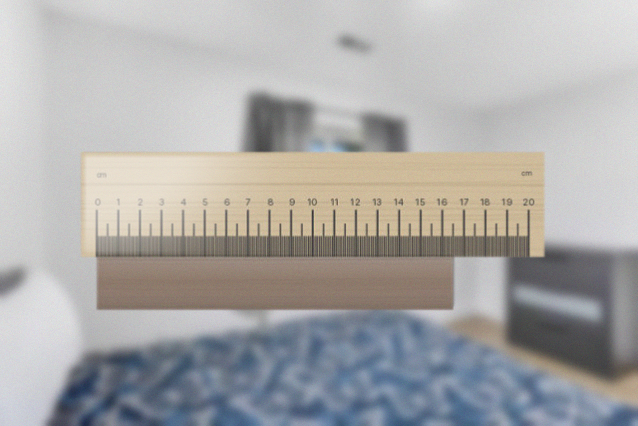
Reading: {"value": 16.5, "unit": "cm"}
